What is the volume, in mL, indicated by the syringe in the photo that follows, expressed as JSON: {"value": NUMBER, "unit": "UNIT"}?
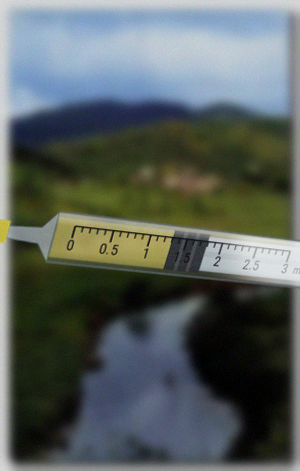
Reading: {"value": 1.3, "unit": "mL"}
